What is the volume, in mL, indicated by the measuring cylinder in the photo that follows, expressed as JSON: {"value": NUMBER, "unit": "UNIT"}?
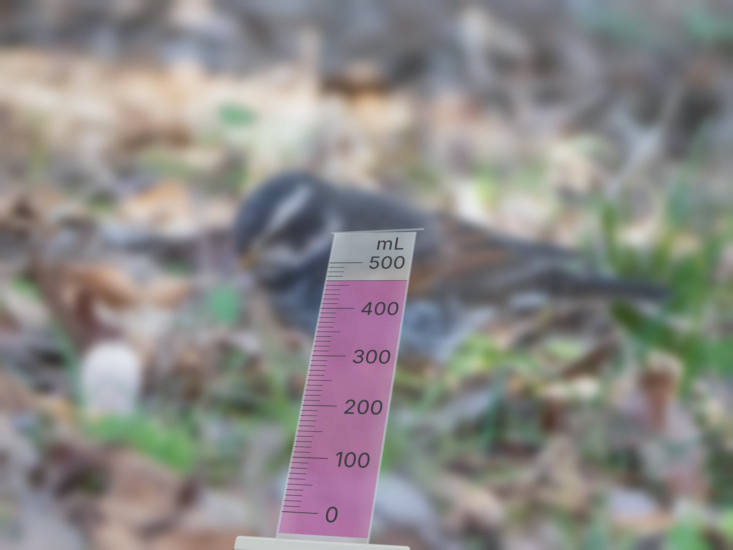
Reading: {"value": 460, "unit": "mL"}
